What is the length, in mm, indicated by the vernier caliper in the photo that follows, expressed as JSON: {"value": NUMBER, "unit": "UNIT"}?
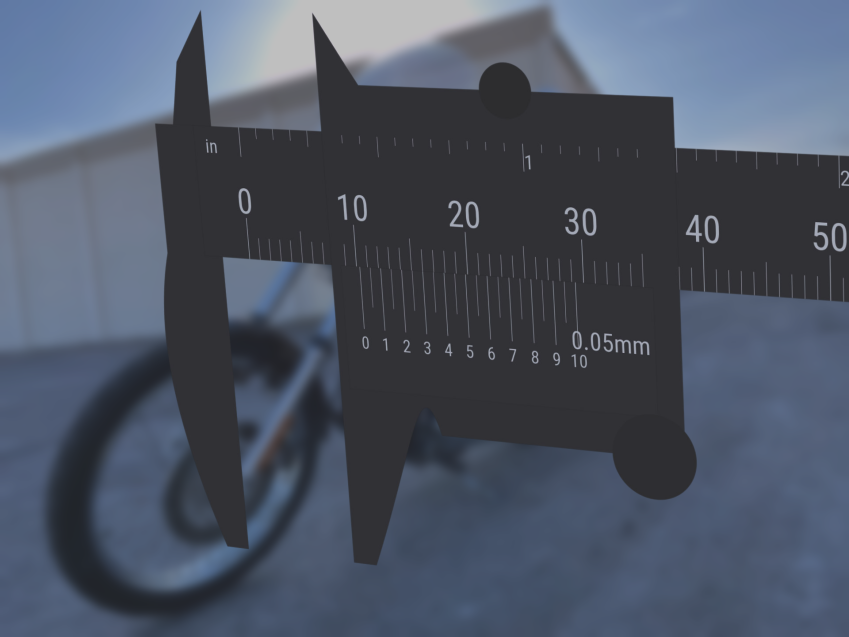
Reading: {"value": 10.3, "unit": "mm"}
